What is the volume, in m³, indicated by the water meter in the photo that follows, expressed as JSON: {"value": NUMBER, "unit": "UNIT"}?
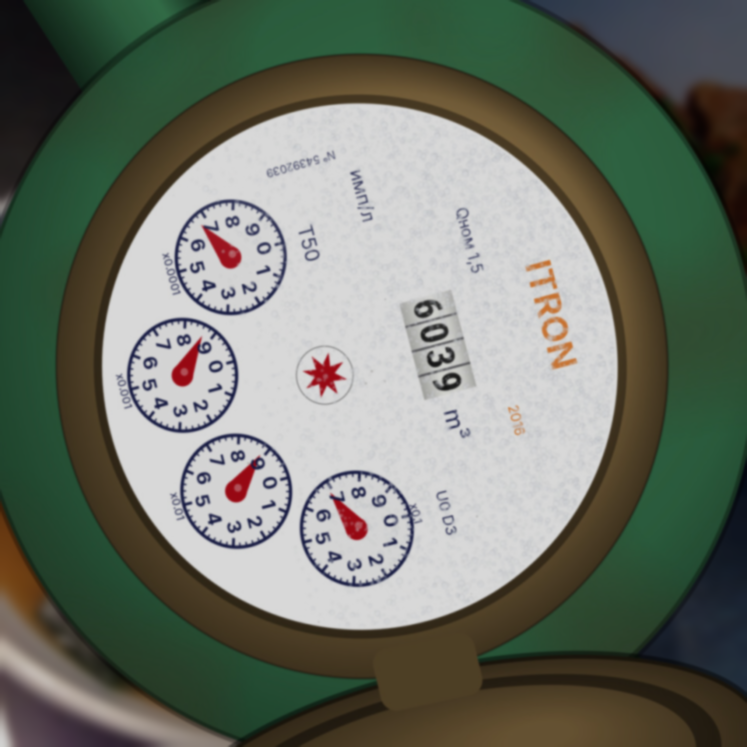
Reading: {"value": 6039.6886, "unit": "m³"}
